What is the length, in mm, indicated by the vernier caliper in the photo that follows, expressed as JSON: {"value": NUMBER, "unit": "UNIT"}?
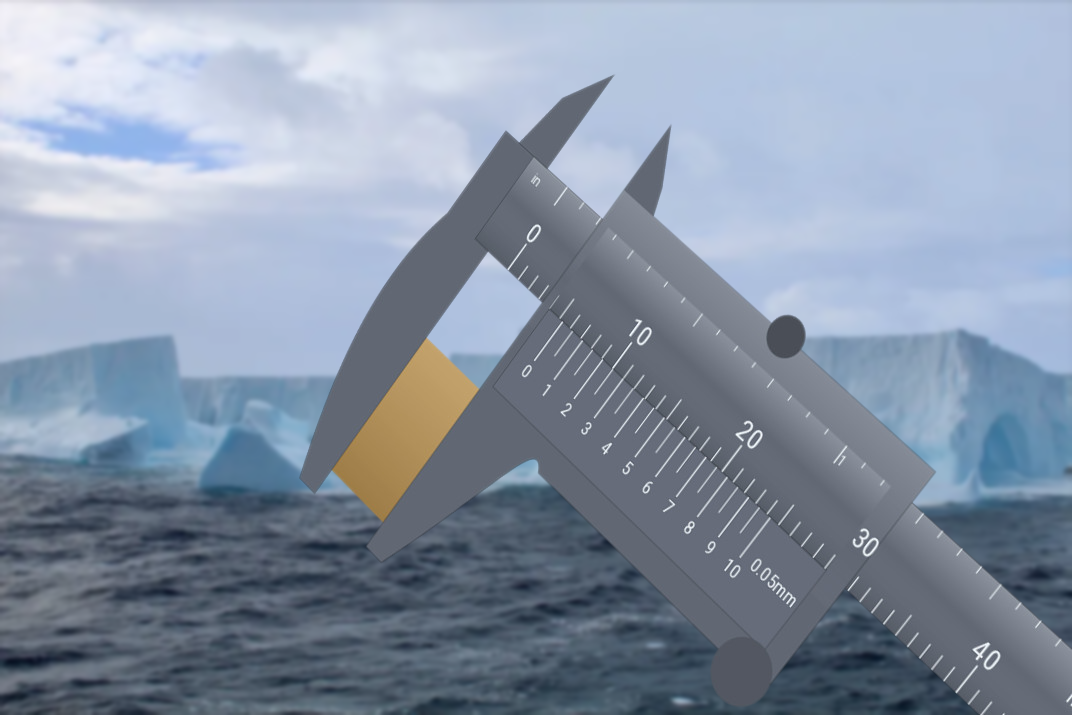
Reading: {"value": 5.3, "unit": "mm"}
